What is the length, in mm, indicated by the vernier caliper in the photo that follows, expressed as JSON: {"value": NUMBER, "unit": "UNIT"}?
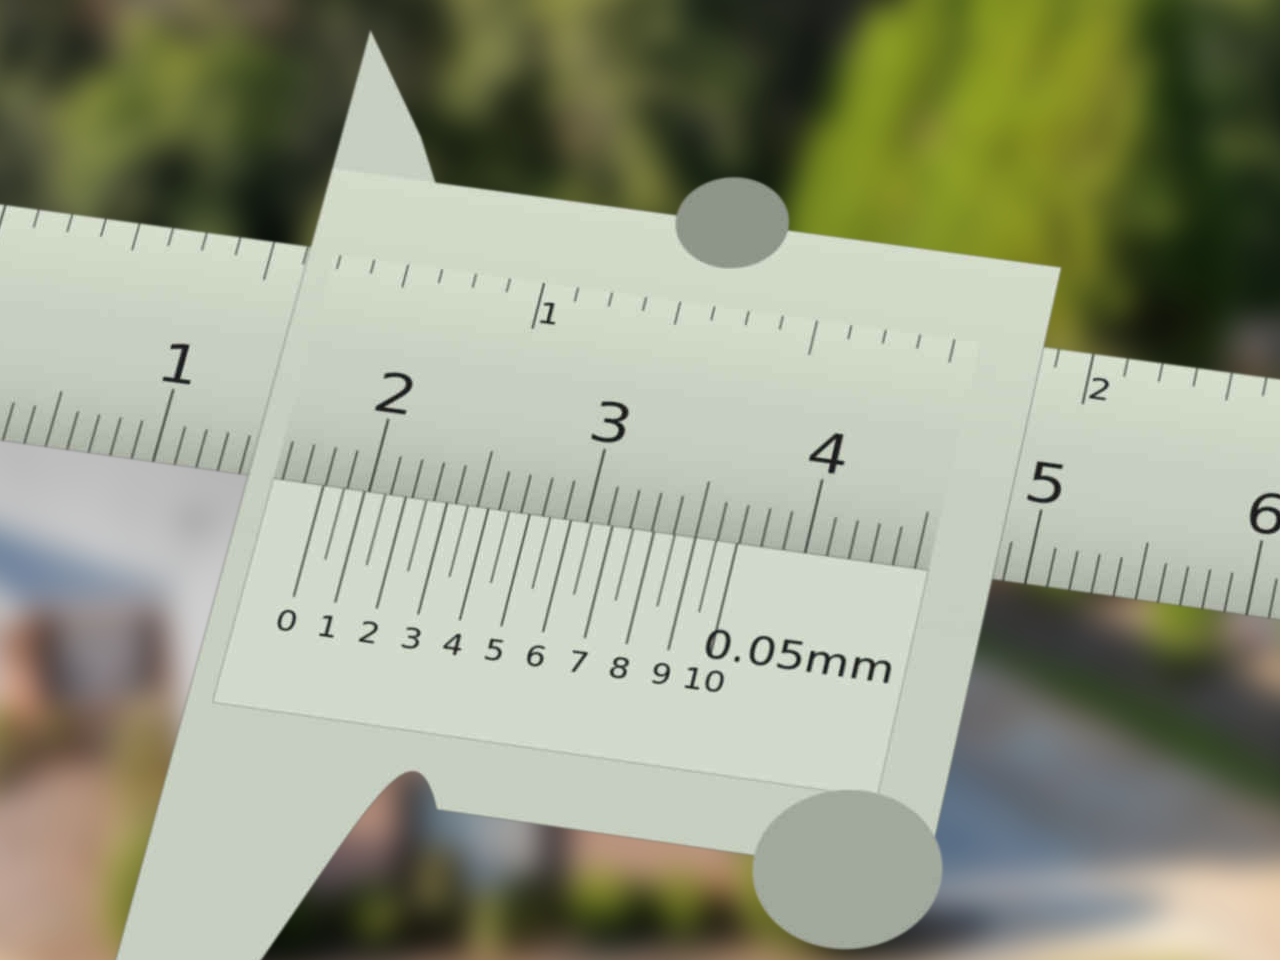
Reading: {"value": 17.9, "unit": "mm"}
